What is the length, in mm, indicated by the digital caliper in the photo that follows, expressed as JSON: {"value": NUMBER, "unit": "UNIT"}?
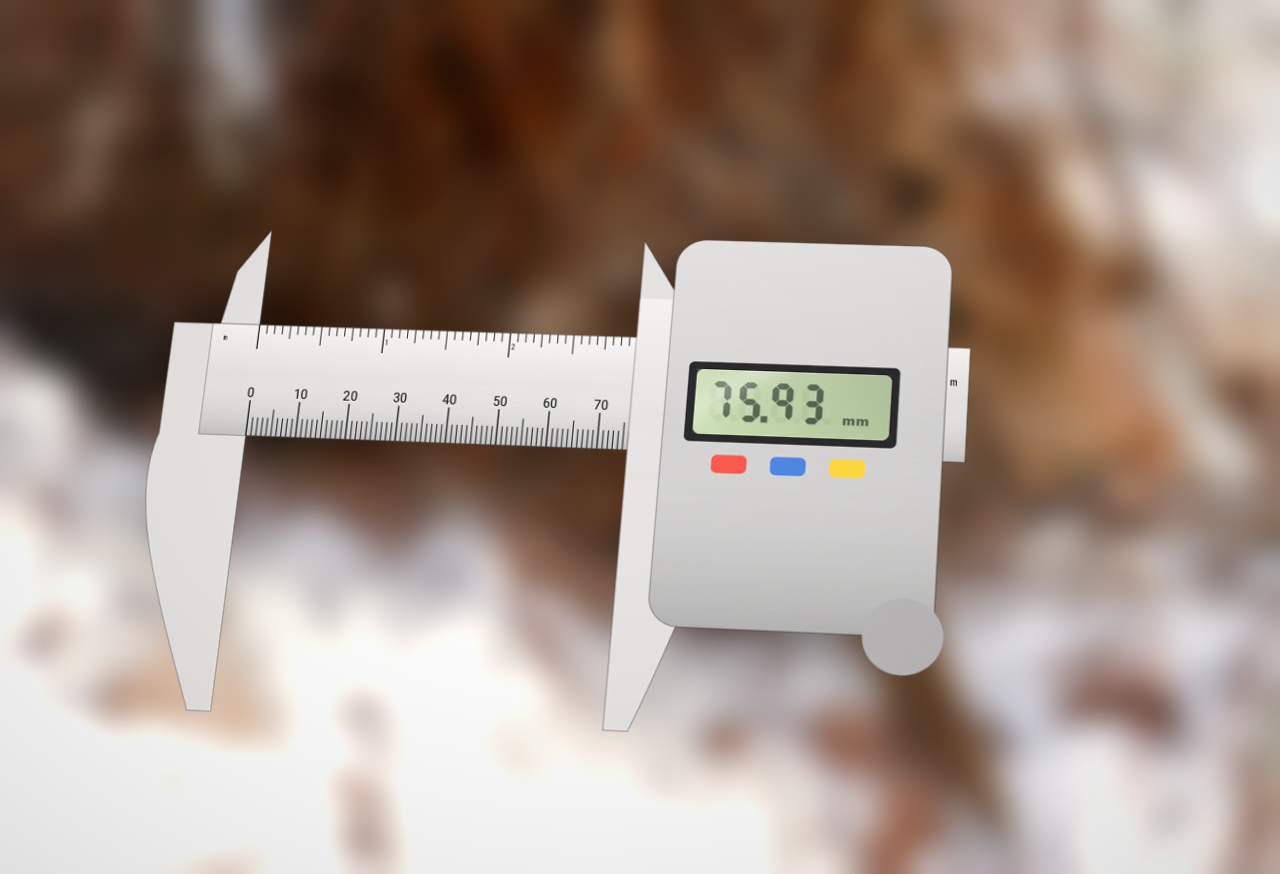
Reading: {"value": 75.93, "unit": "mm"}
